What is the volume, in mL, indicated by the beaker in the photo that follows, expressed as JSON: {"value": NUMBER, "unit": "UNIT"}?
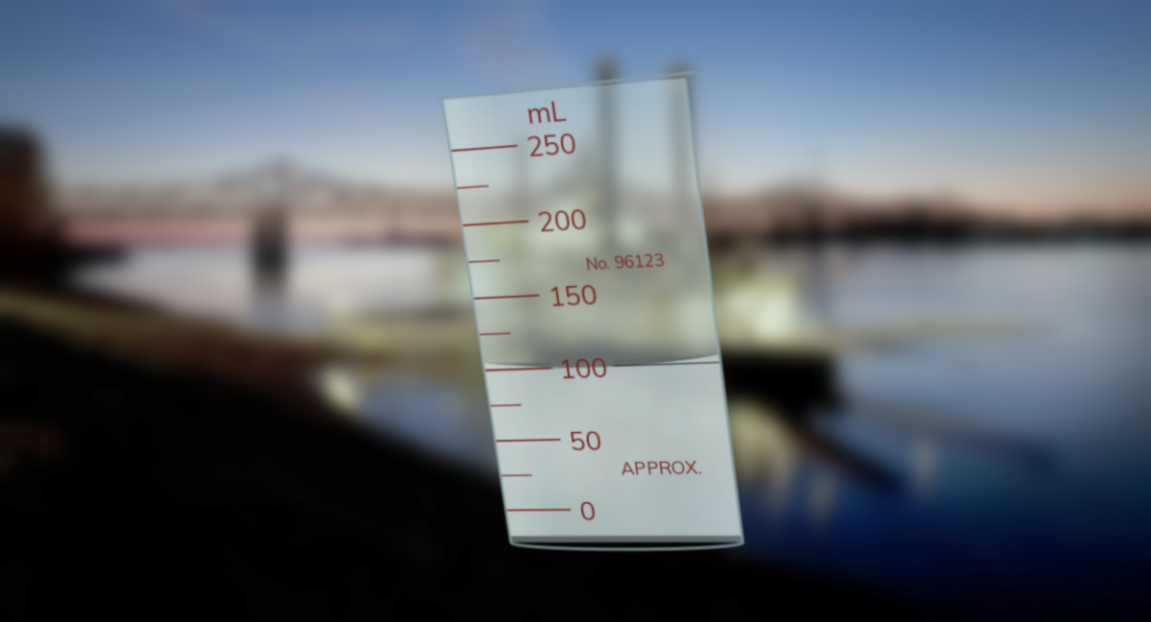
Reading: {"value": 100, "unit": "mL"}
